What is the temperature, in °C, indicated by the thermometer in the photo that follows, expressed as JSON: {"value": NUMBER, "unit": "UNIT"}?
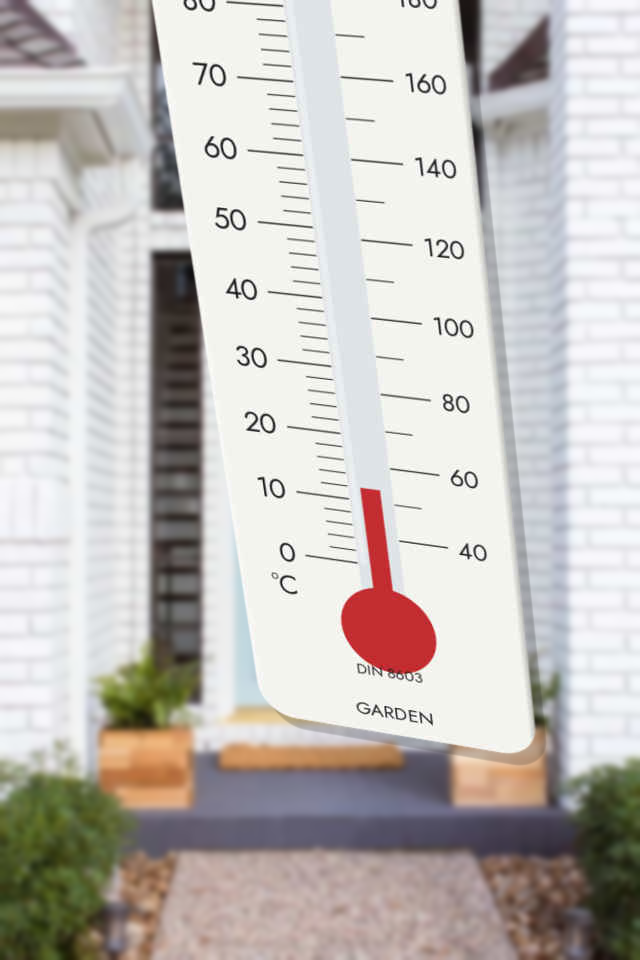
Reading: {"value": 12, "unit": "°C"}
